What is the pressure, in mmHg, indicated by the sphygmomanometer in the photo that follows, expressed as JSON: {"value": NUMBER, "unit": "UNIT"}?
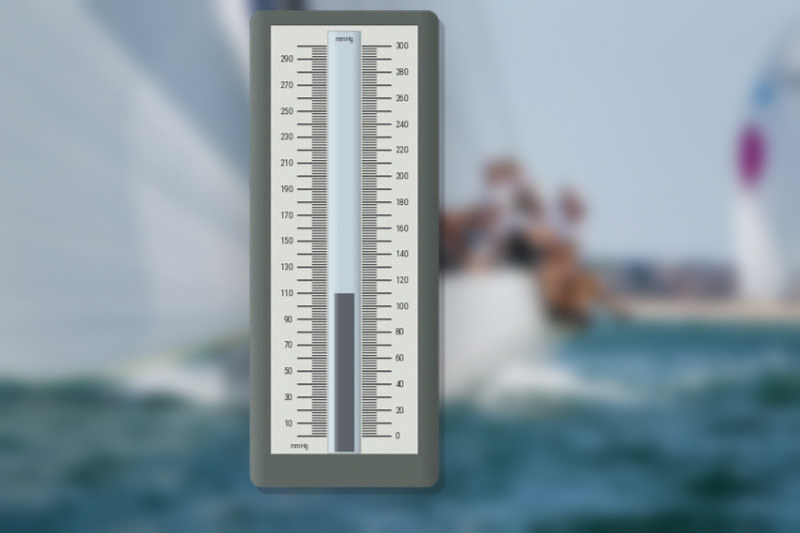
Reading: {"value": 110, "unit": "mmHg"}
